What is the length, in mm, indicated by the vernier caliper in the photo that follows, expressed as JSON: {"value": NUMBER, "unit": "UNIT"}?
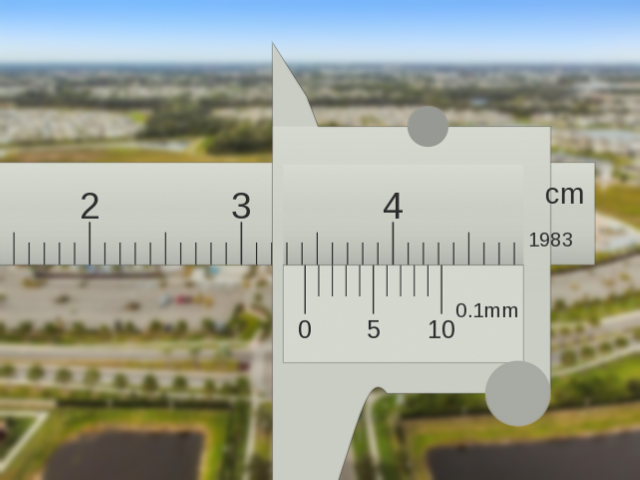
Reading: {"value": 34.2, "unit": "mm"}
